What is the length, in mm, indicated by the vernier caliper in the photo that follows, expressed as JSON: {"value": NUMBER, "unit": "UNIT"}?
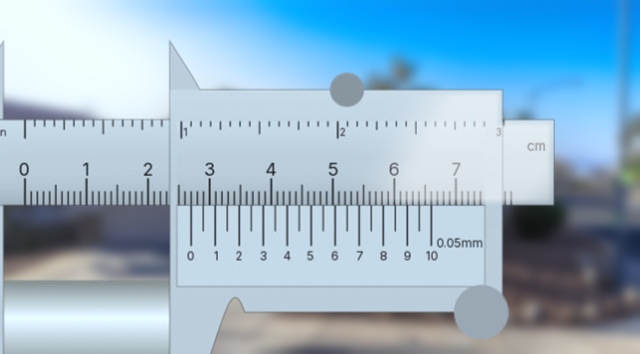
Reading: {"value": 27.0, "unit": "mm"}
